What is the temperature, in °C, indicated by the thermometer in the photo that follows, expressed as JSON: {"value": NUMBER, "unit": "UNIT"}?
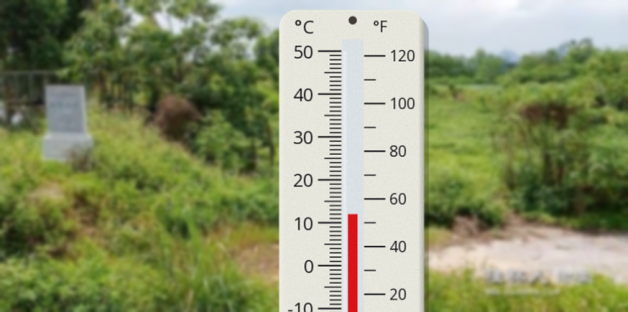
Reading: {"value": 12, "unit": "°C"}
